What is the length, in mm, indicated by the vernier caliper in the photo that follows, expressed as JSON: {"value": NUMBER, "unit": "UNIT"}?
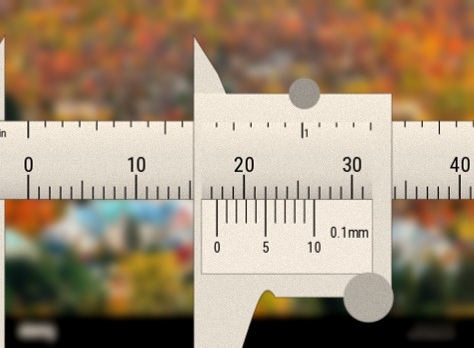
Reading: {"value": 17.5, "unit": "mm"}
